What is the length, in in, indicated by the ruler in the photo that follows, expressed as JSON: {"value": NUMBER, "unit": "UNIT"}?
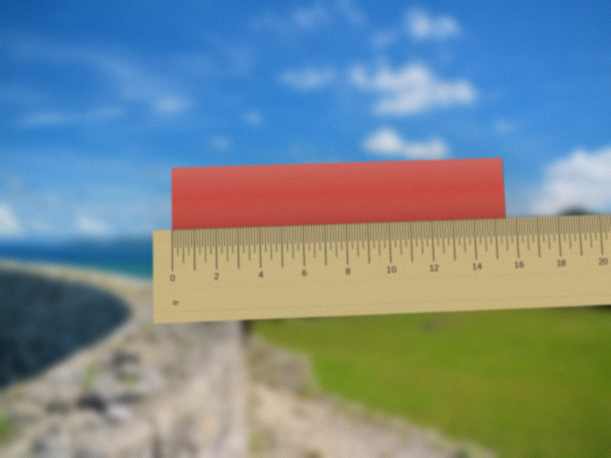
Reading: {"value": 15.5, "unit": "in"}
